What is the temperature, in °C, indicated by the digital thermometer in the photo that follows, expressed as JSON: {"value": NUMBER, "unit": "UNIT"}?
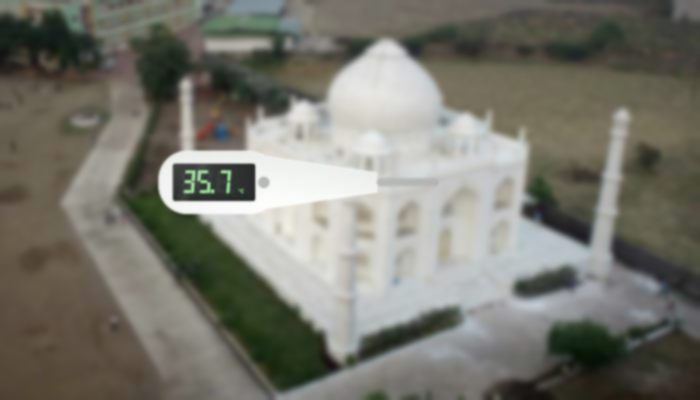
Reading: {"value": 35.7, "unit": "°C"}
